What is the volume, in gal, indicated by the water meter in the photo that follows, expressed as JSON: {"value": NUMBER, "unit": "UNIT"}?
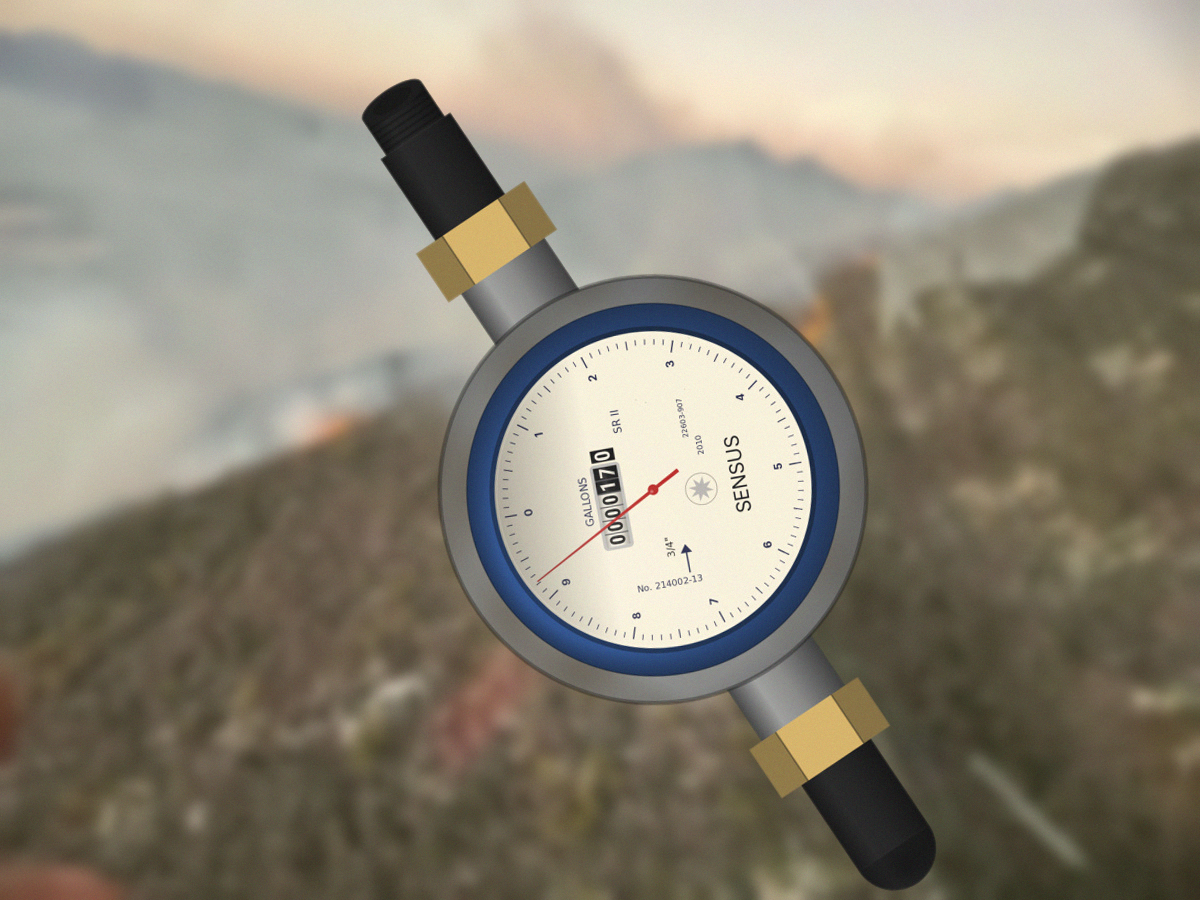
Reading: {"value": 169.2, "unit": "gal"}
